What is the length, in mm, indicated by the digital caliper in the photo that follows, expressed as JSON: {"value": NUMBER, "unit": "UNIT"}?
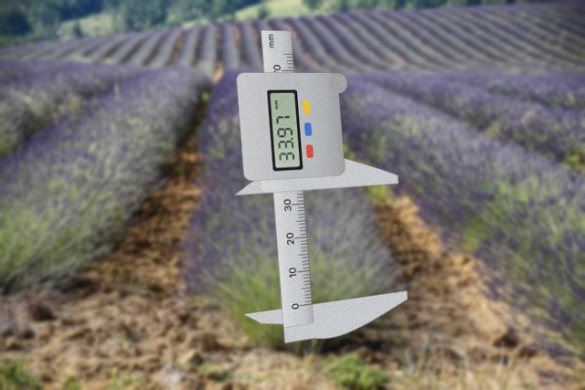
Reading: {"value": 33.97, "unit": "mm"}
